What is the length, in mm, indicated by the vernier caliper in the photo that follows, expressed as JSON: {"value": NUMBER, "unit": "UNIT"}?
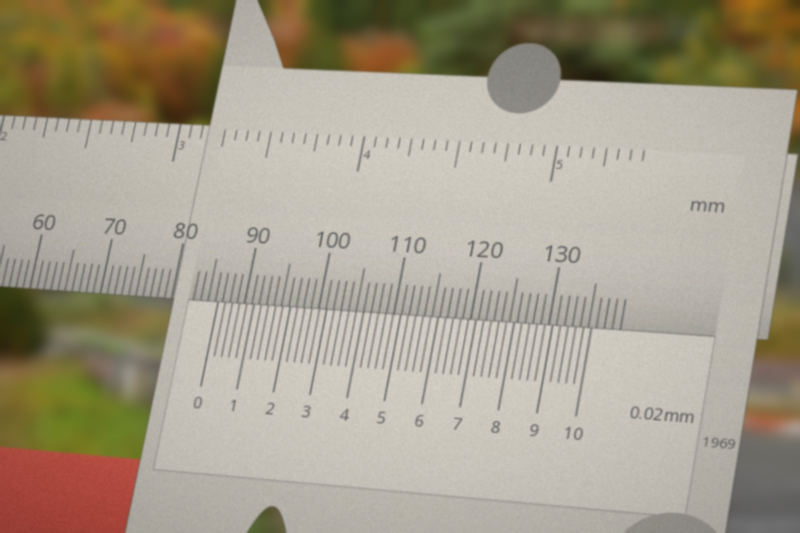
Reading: {"value": 86.4, "unit": "mm"}
